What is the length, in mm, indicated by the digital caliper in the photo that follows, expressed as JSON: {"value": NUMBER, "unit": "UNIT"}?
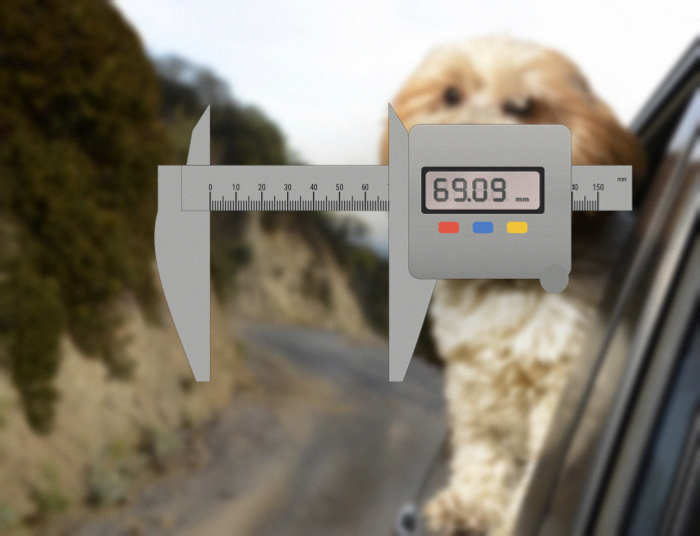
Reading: {"value": 69.09, "unit": "mm"}
